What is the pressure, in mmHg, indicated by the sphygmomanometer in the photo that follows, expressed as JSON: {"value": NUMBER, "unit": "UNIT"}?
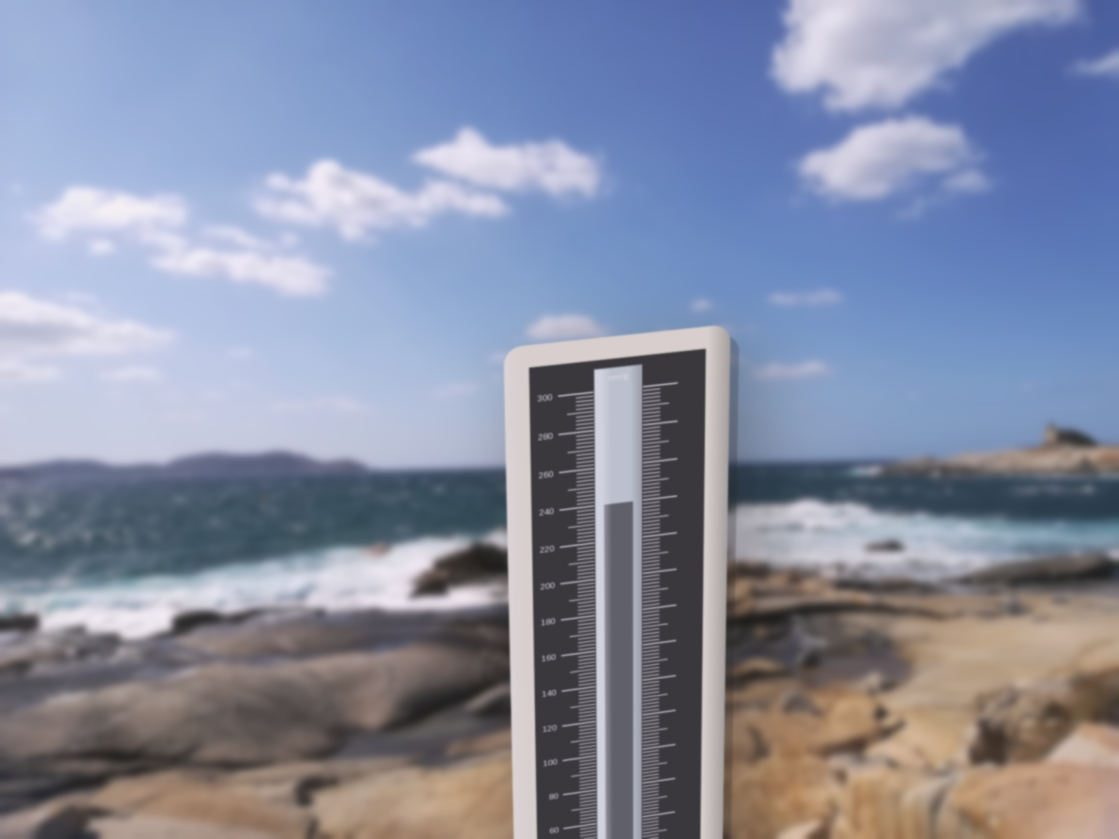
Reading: {"value": 240, "unit": "mmHg"}
